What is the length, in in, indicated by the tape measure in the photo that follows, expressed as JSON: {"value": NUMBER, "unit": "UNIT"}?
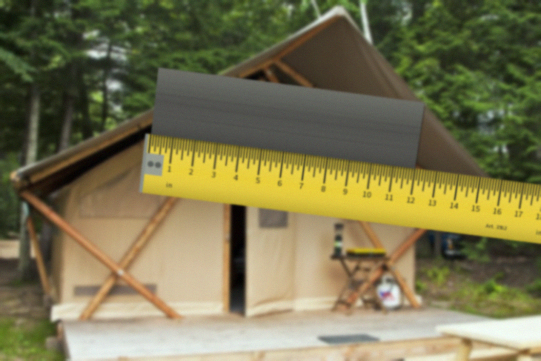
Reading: {"value": 12, "unit": "in"}
